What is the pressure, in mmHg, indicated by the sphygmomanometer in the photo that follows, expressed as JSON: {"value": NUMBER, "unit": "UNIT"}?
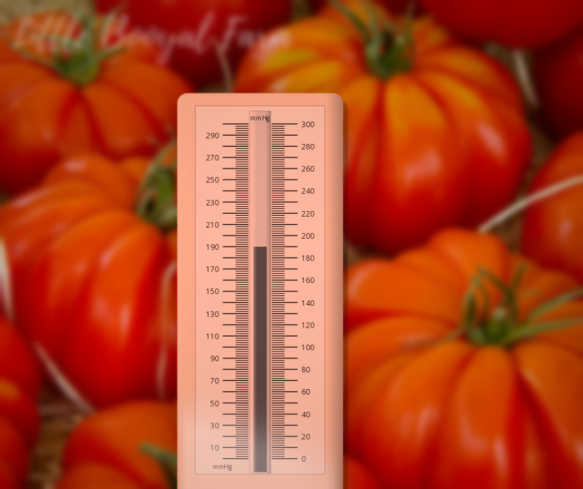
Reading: {"value": 190, "unit": "mmHg"}
